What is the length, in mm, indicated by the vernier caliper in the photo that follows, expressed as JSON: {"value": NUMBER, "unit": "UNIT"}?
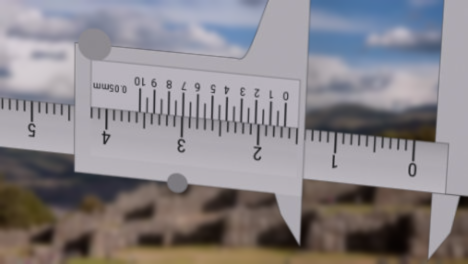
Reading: {"value": 16.6, "unit": "mm"}
